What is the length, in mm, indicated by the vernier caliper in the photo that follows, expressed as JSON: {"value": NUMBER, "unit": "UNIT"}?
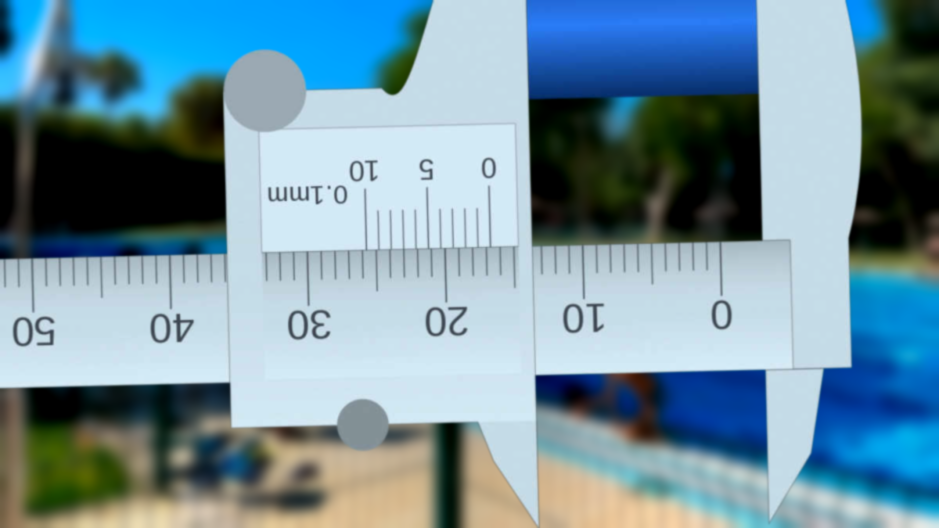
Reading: {"value": 16.7, "unit": "mm"}
